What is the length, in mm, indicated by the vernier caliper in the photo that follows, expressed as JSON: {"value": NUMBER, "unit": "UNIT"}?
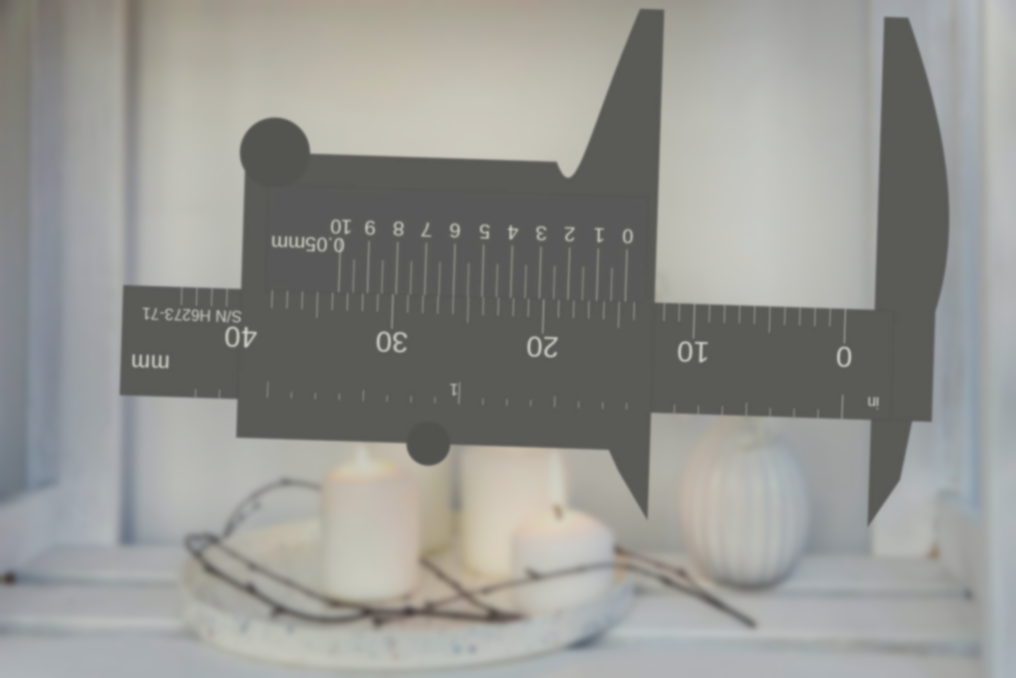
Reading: {"value": 14.6, "unit": "mm"}
